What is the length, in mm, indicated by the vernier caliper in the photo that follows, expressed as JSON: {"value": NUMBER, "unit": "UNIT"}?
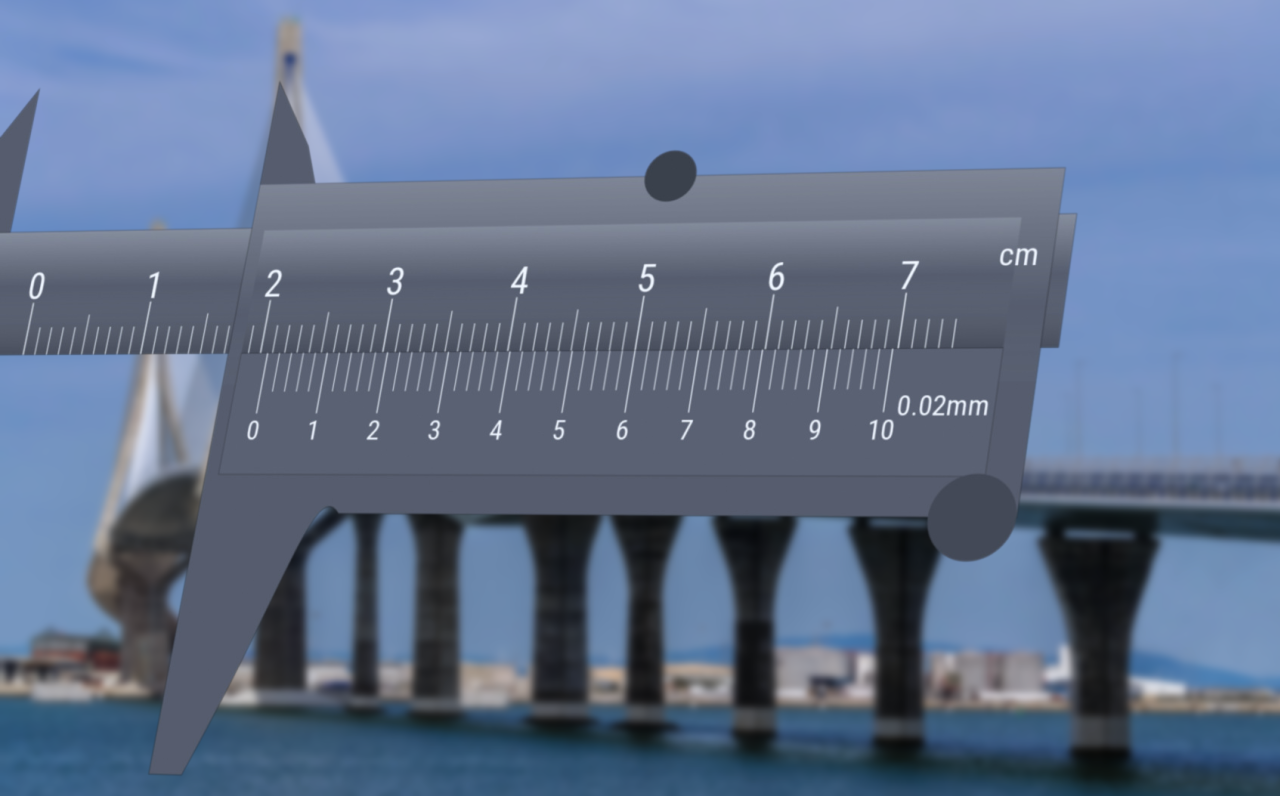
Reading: {"value": 20.6, "unit": "mm"}
